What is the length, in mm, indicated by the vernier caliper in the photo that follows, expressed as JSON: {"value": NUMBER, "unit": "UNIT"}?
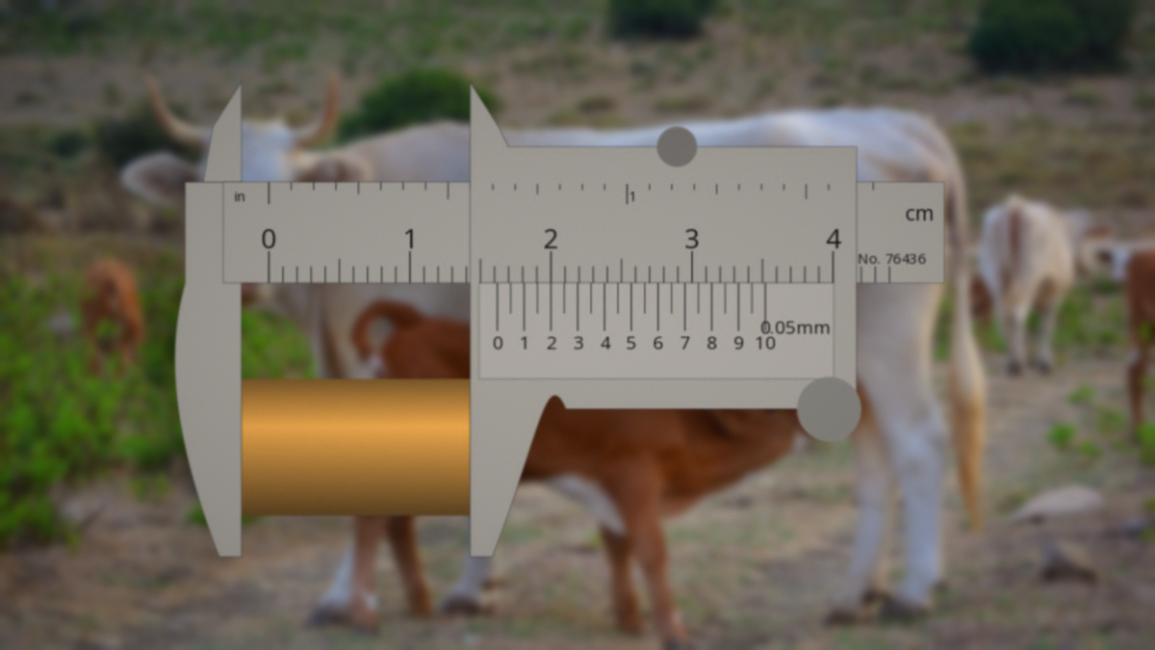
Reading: {"value": 16.2, "unit": "mm"}
